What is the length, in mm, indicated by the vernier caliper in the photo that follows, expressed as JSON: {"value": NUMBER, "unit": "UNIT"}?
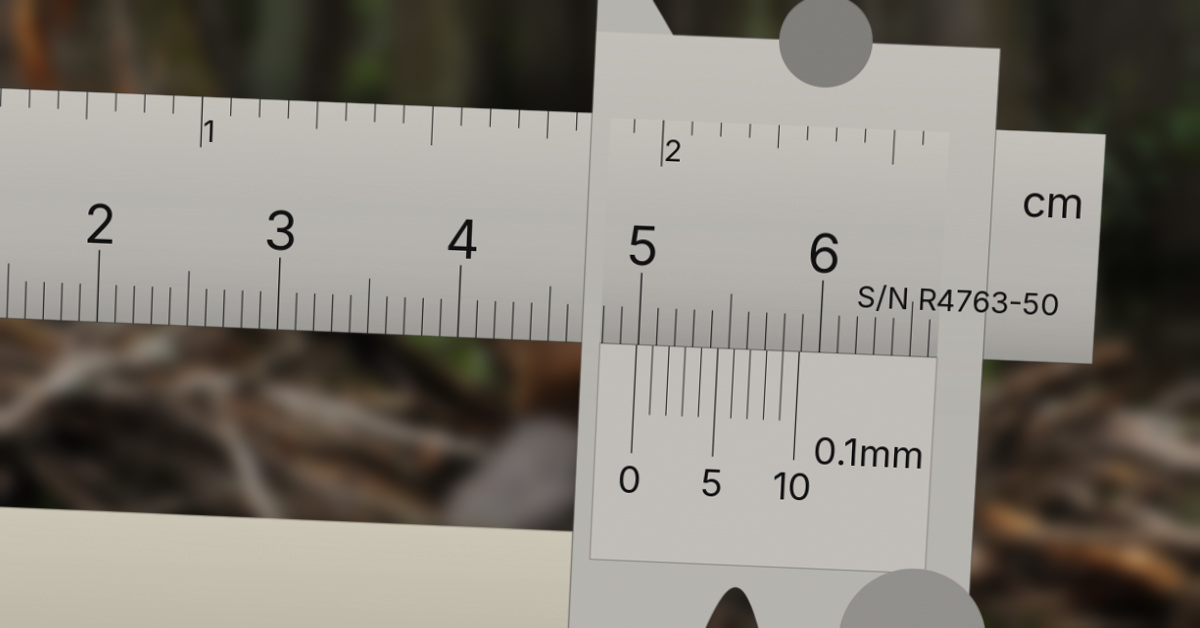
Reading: {"value": 49.9, "unit": "mm"}
